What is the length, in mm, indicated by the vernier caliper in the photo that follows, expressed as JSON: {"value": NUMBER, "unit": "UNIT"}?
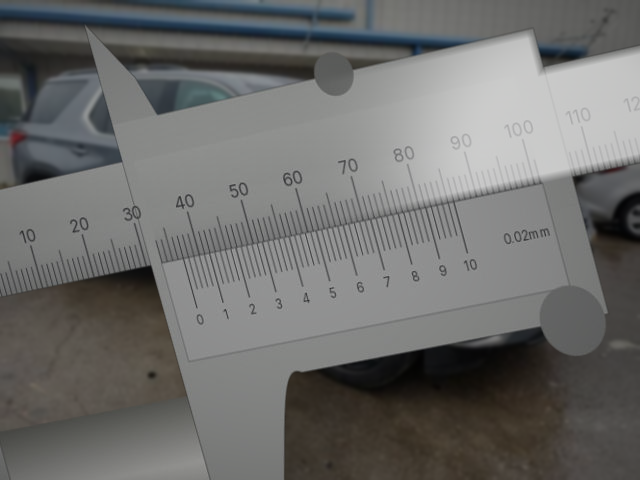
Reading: {"value": 37.0, "unit": "mm"}
